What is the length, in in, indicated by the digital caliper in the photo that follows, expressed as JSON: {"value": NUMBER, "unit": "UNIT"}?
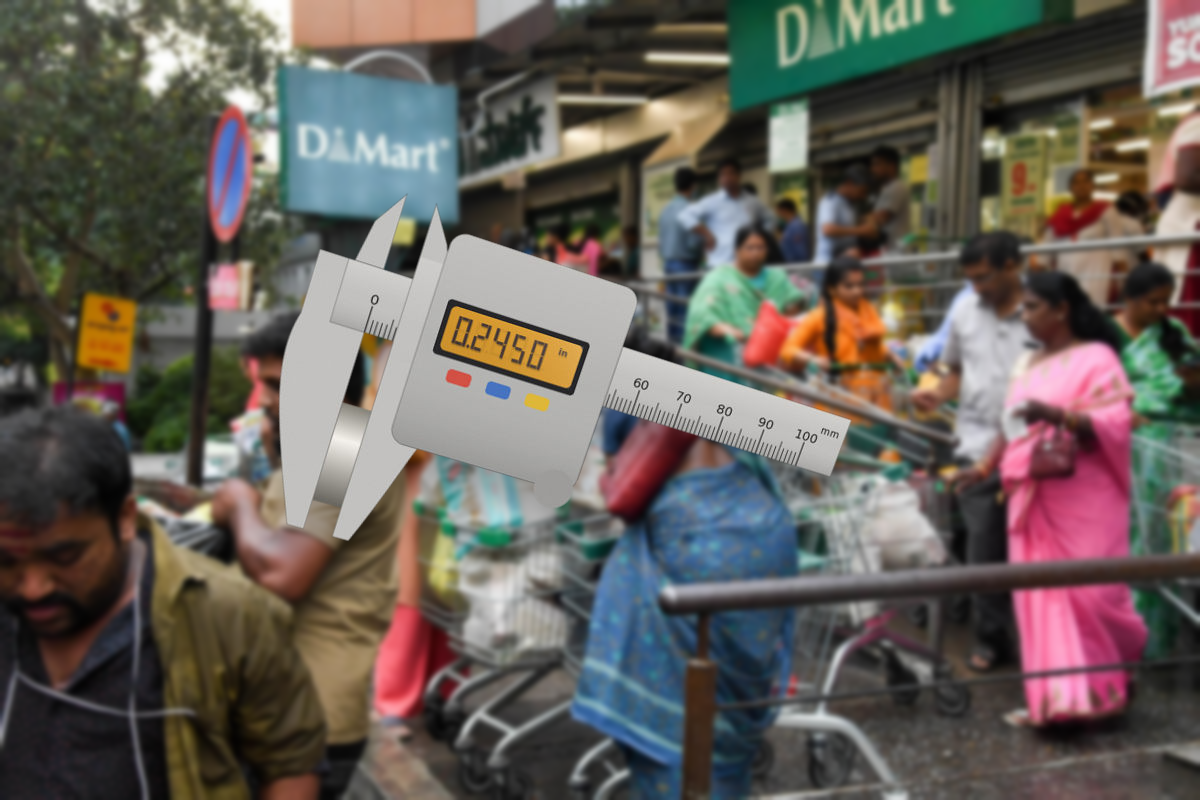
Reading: {"value": 0.2450, "unit": "in"}
